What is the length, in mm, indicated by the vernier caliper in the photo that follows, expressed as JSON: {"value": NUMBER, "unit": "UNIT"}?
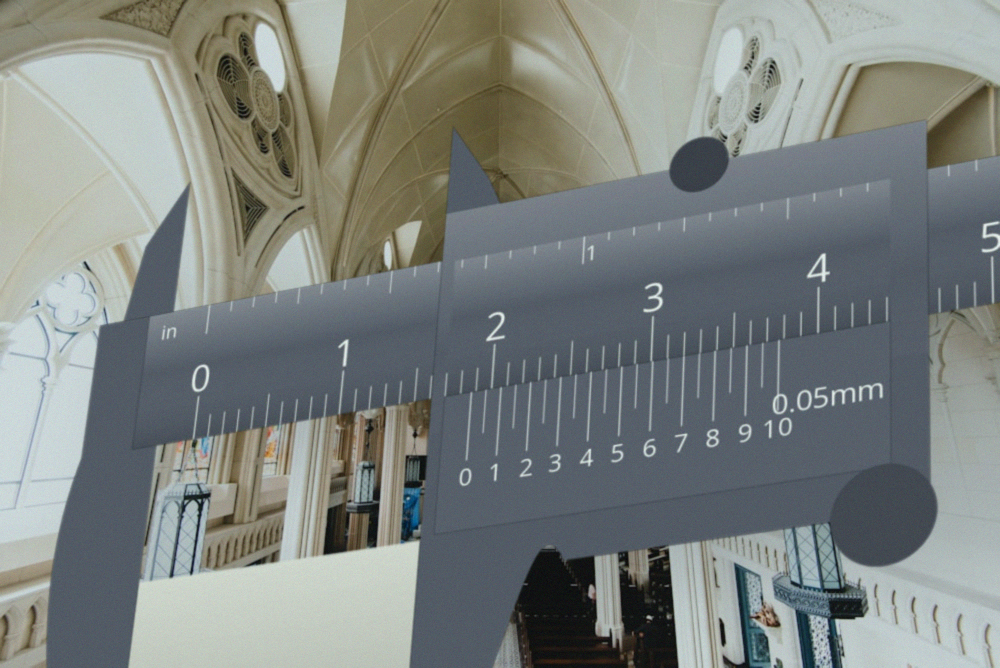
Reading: {"value": 18.7, "unit": "mm"}
